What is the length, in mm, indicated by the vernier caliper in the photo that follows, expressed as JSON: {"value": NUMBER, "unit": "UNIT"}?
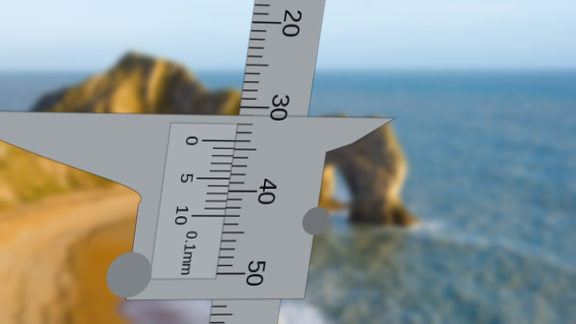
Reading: {"value": 34.0, "unit": "mm"}
